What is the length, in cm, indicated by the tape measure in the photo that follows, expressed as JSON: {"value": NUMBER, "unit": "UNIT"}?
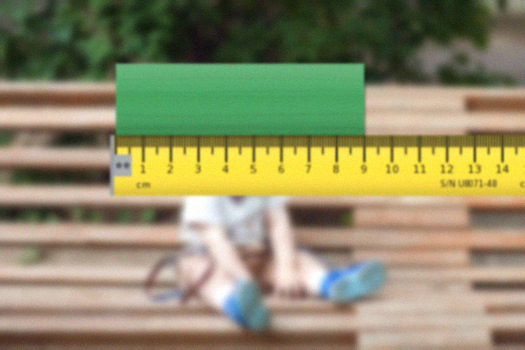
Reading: {"value": 9, "unit": "cm"}
